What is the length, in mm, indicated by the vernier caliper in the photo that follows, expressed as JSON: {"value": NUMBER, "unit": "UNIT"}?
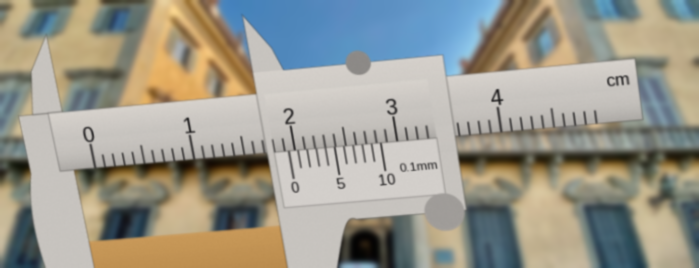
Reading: {"value": 19.4, "unit": "mm"}
